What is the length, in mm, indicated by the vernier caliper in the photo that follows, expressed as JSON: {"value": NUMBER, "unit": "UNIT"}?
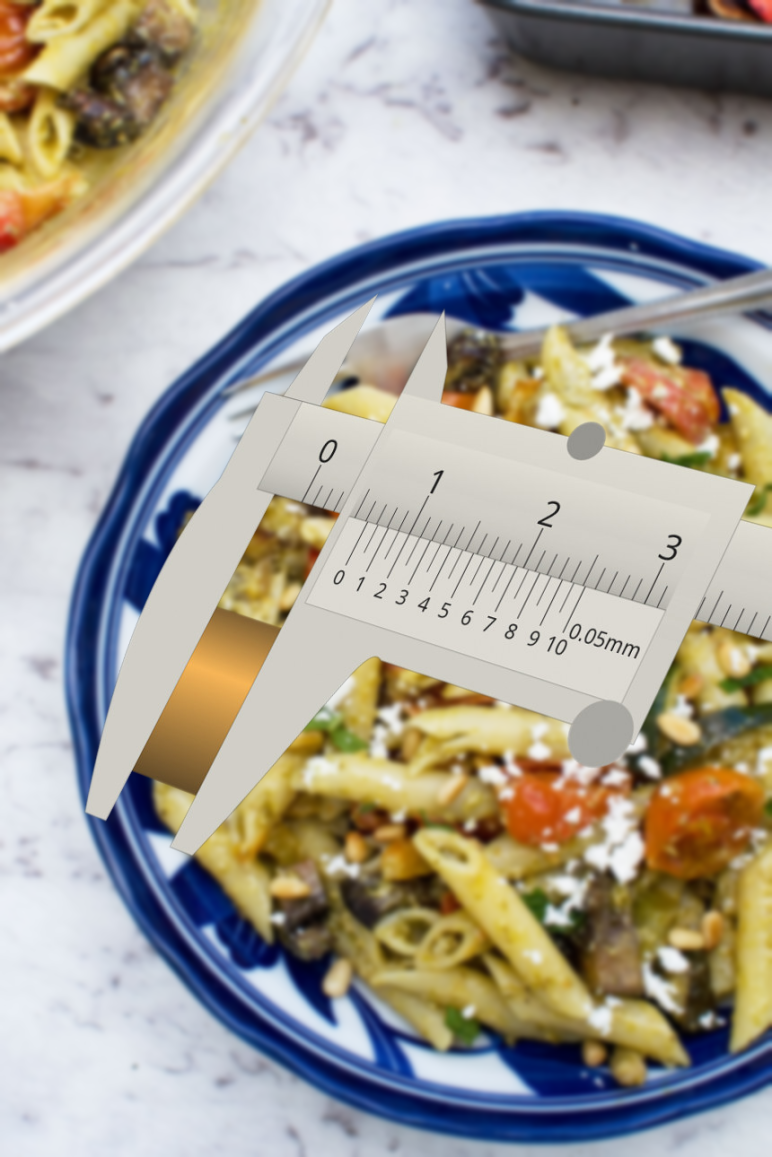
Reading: {"value": 6.2, "unit": "mm"}
